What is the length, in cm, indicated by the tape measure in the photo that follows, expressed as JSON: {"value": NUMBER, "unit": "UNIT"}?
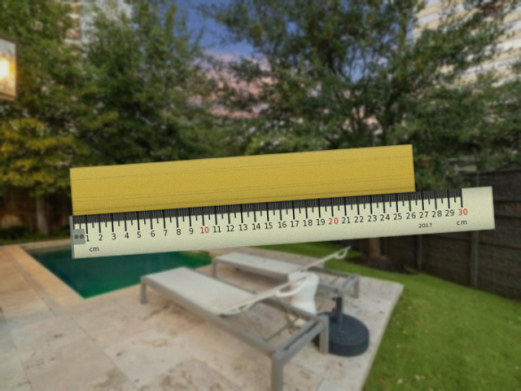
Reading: {"value": 26.5, "unit": "cm"}
